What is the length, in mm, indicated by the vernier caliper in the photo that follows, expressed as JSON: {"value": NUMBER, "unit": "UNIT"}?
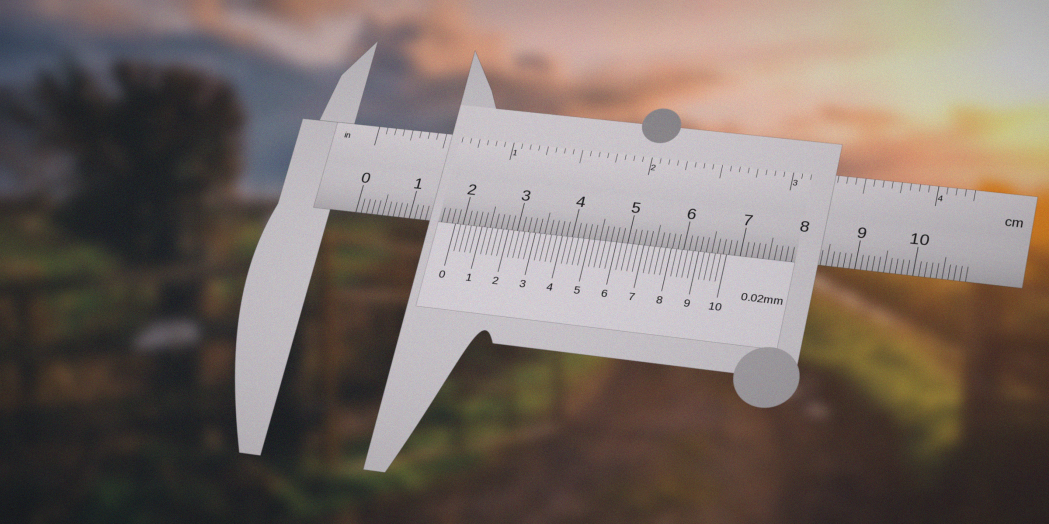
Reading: {"value": 18.6, "unit": "mm"}
